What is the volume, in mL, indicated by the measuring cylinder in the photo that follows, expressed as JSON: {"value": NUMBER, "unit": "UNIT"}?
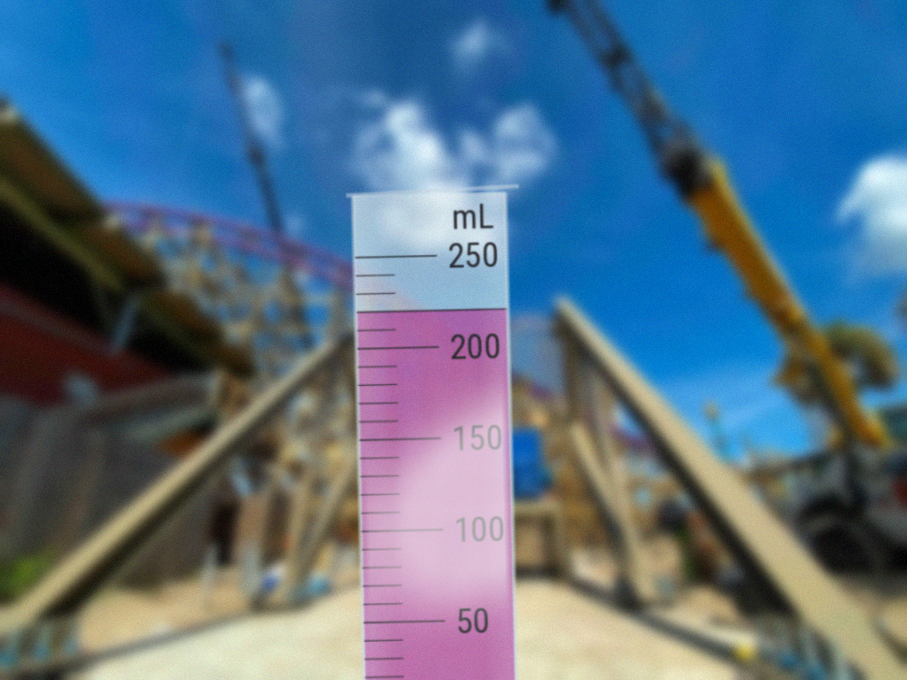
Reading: {"value": 220, "unit": "mL"}
